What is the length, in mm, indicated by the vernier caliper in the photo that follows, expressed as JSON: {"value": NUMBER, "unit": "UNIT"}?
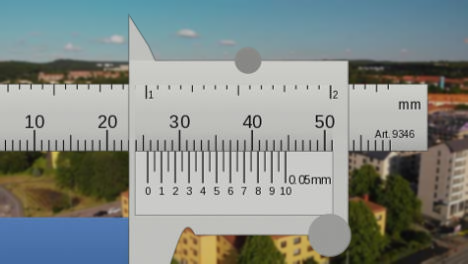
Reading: {"value": 25.6, "unit": "mm"}
